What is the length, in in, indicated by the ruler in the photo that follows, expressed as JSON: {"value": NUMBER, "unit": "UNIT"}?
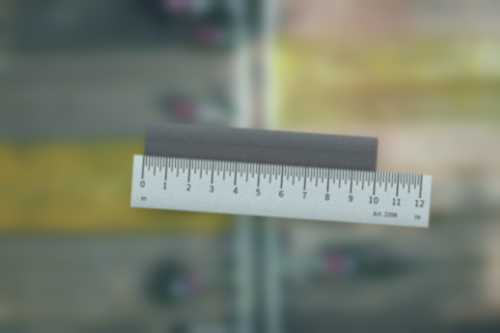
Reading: {"value": 10, "unit": "in"}
